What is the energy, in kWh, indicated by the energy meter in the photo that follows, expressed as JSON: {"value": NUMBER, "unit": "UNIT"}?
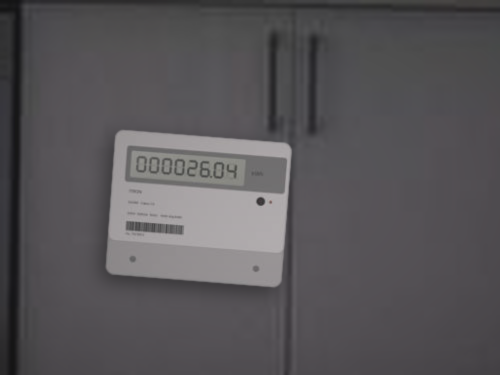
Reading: {"value": 26.04, "unit": "kWh"}
